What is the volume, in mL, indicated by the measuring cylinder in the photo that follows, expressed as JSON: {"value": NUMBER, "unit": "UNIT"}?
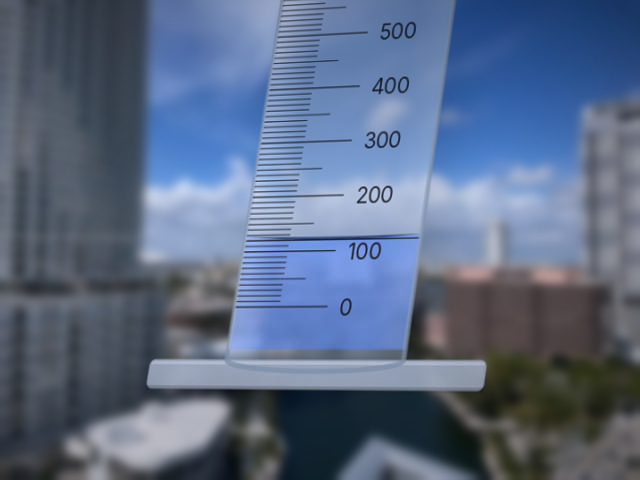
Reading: {"value": 120, "unit": "mL"}
